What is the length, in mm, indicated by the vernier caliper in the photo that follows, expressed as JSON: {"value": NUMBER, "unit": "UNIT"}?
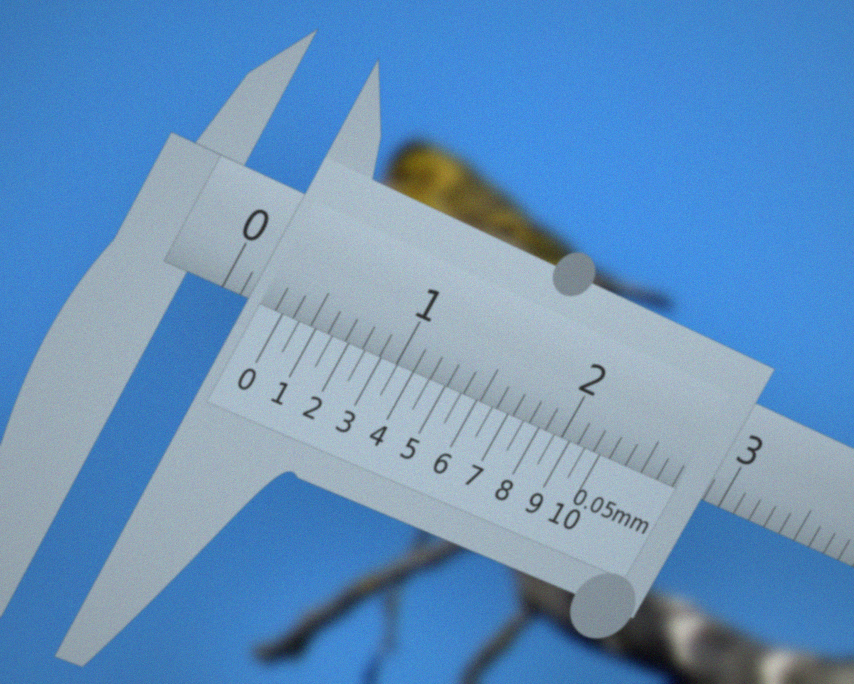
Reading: {"value": 3.4, "unit": "mm"}
